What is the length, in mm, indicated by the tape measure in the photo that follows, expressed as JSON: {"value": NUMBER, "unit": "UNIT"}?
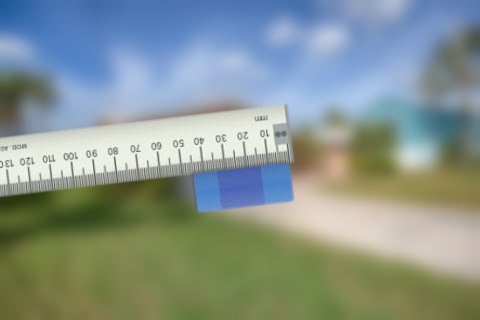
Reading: {"value": 45, "unit": "mm"}
